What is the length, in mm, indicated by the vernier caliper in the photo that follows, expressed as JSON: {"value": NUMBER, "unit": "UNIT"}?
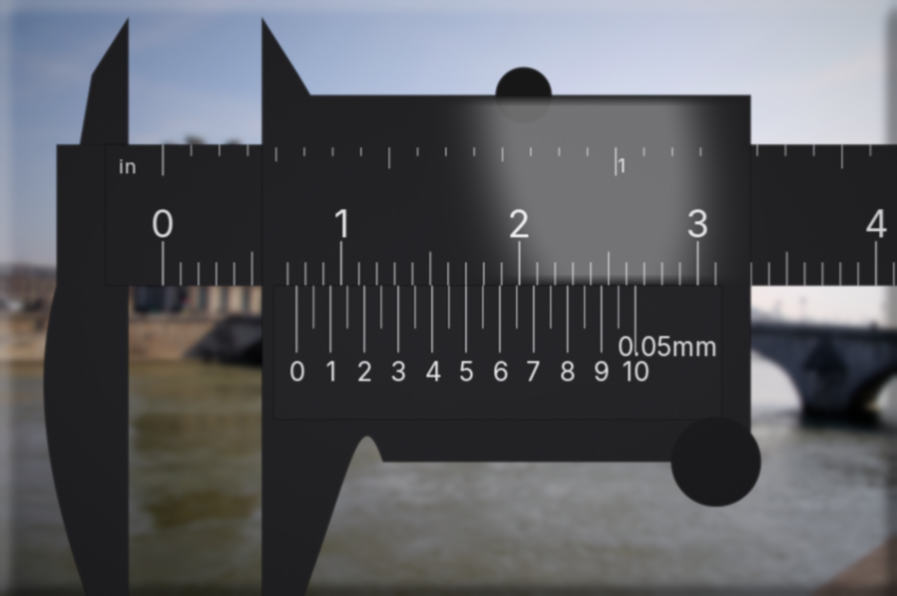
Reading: {"value": 7.5, "unit": "mm"}
